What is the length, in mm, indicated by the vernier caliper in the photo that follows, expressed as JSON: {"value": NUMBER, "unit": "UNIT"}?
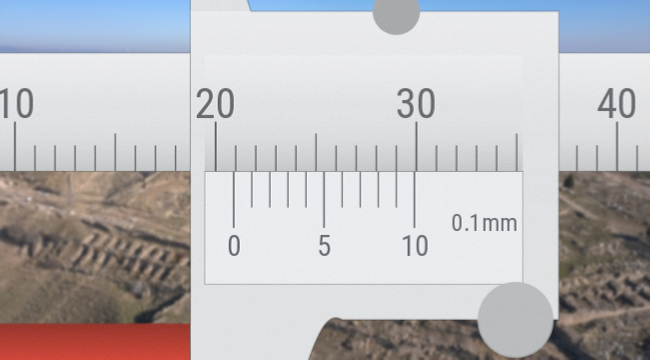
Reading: {"value": 20.9, "unit": "mm"}
